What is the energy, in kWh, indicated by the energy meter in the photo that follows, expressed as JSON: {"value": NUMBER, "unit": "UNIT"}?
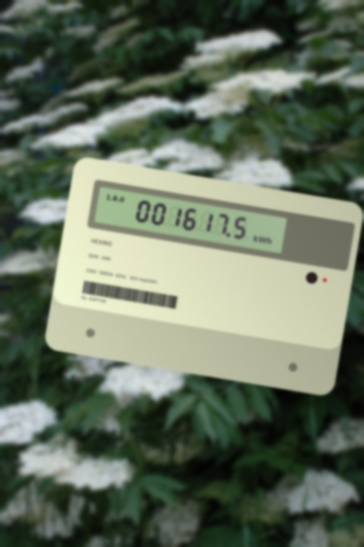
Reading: {"value": 1617.5, "unit": "kWh"}
